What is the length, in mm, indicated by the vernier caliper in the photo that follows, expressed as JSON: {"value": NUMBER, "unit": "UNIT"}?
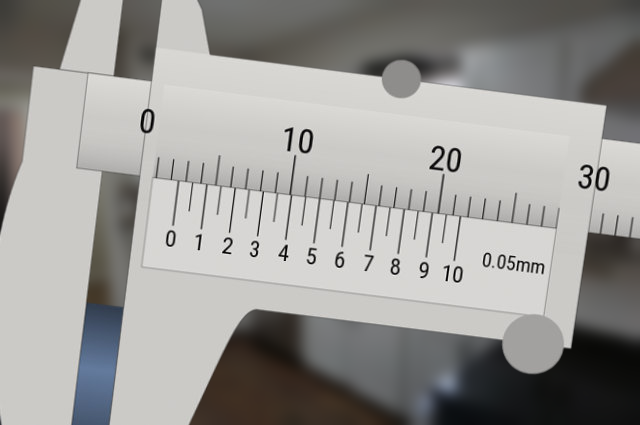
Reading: {"value": 2.5, "unit": "mm"}
